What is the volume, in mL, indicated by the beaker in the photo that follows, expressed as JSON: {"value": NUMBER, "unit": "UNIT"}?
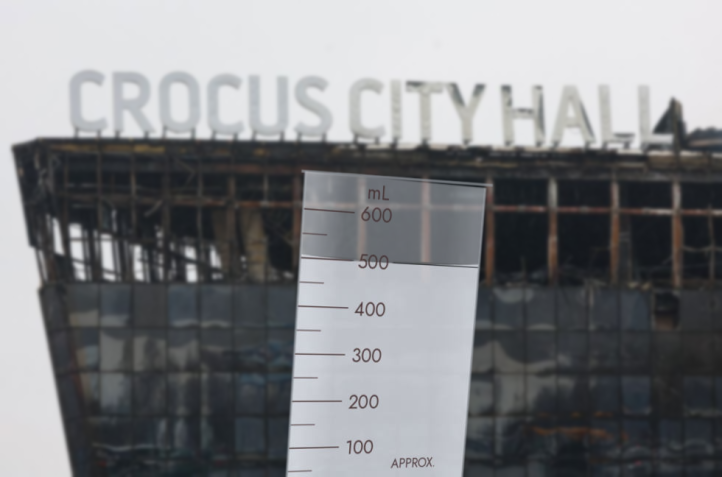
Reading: {"value": 500, "unit": "mL"}
